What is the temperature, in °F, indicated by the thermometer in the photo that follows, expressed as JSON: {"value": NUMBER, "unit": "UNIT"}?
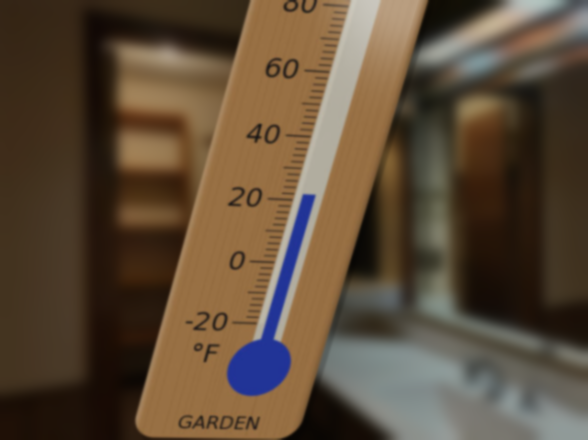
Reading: {"value": 22, "unit": "°F"}
